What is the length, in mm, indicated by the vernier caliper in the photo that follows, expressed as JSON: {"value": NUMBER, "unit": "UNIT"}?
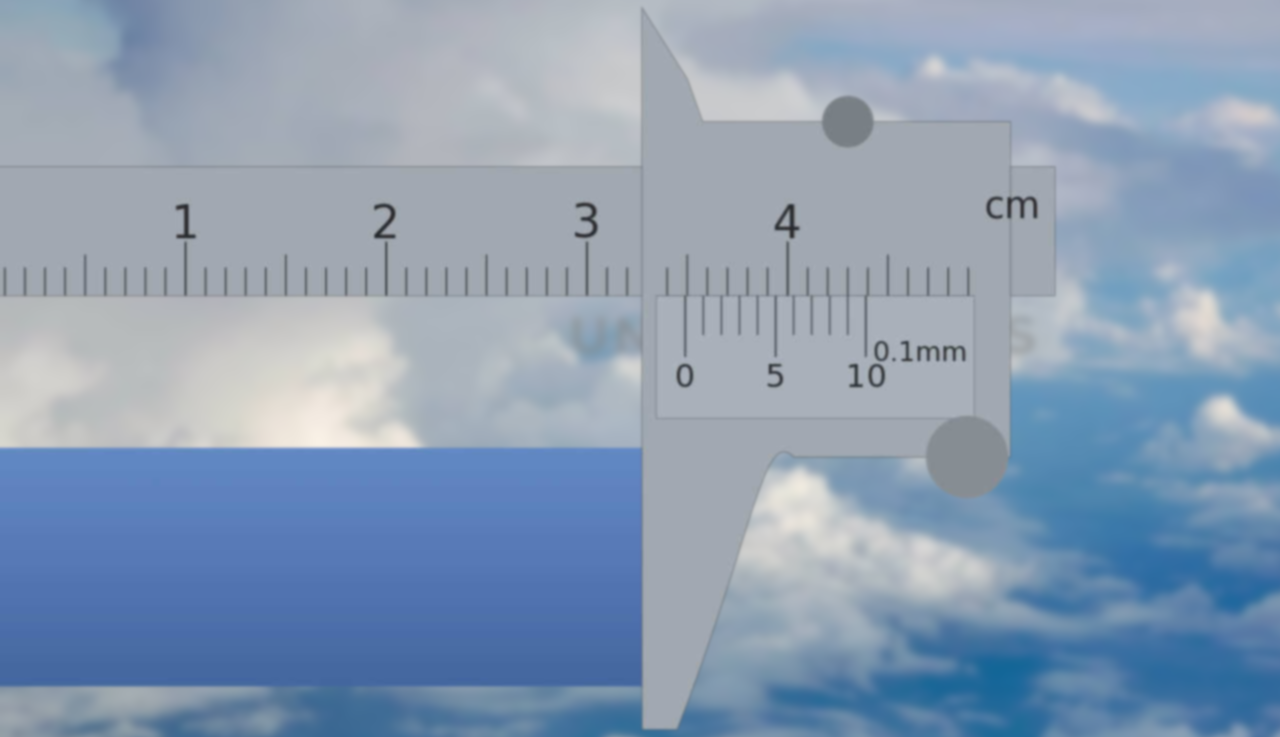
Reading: {"value": 34.9, "unit": "mm"}
